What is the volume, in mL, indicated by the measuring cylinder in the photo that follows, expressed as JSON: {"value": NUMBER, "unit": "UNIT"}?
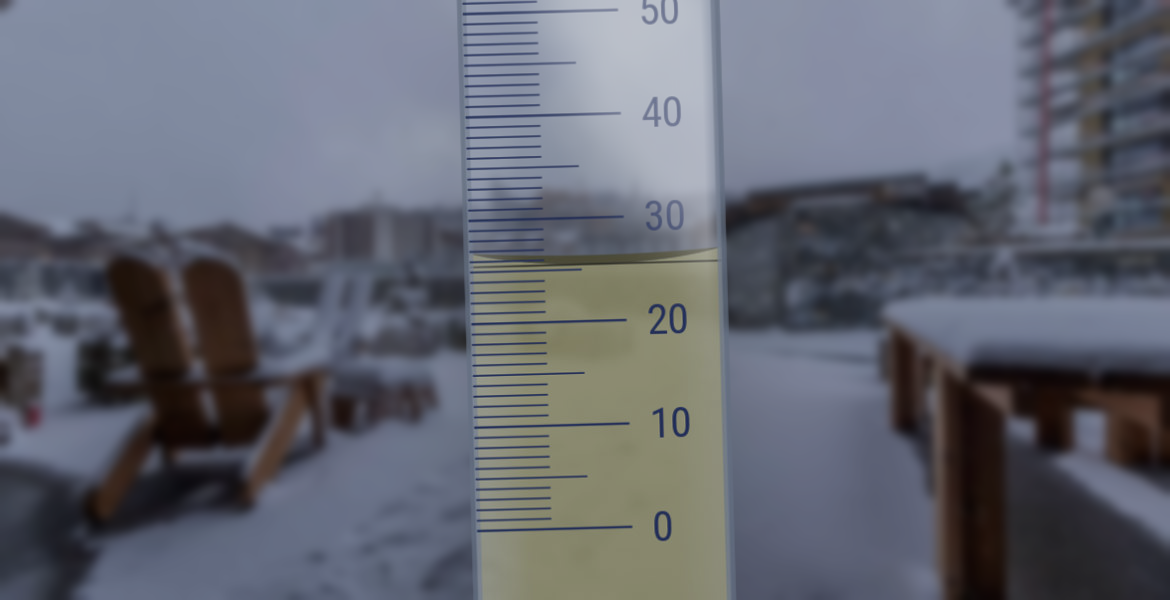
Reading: {"value": 25.5, "unit": "mL"}
